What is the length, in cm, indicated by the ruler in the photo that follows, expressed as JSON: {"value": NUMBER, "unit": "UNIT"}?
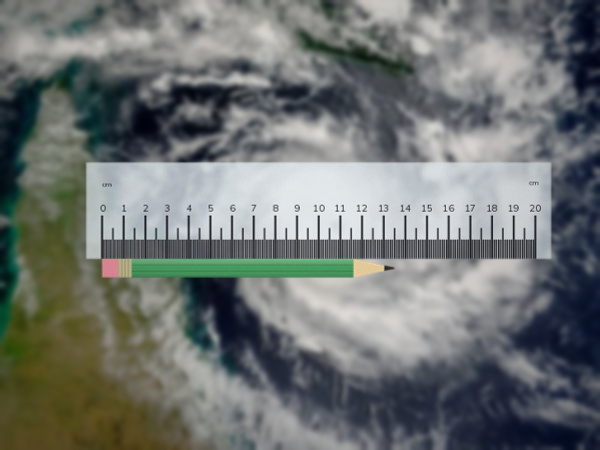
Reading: {"value": 13.5, "unit": "cm"}
